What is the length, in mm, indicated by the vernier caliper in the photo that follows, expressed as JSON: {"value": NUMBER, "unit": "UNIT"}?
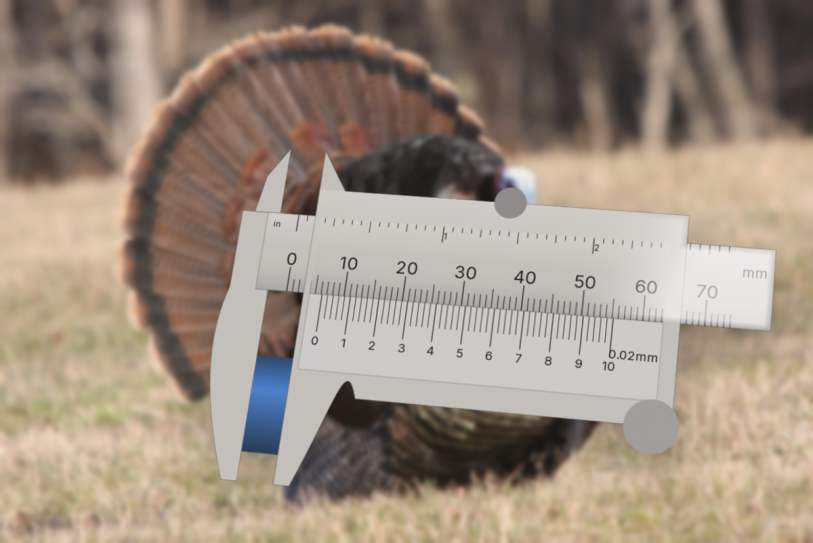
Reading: {"value": 6.2, "unit": "mm"}
